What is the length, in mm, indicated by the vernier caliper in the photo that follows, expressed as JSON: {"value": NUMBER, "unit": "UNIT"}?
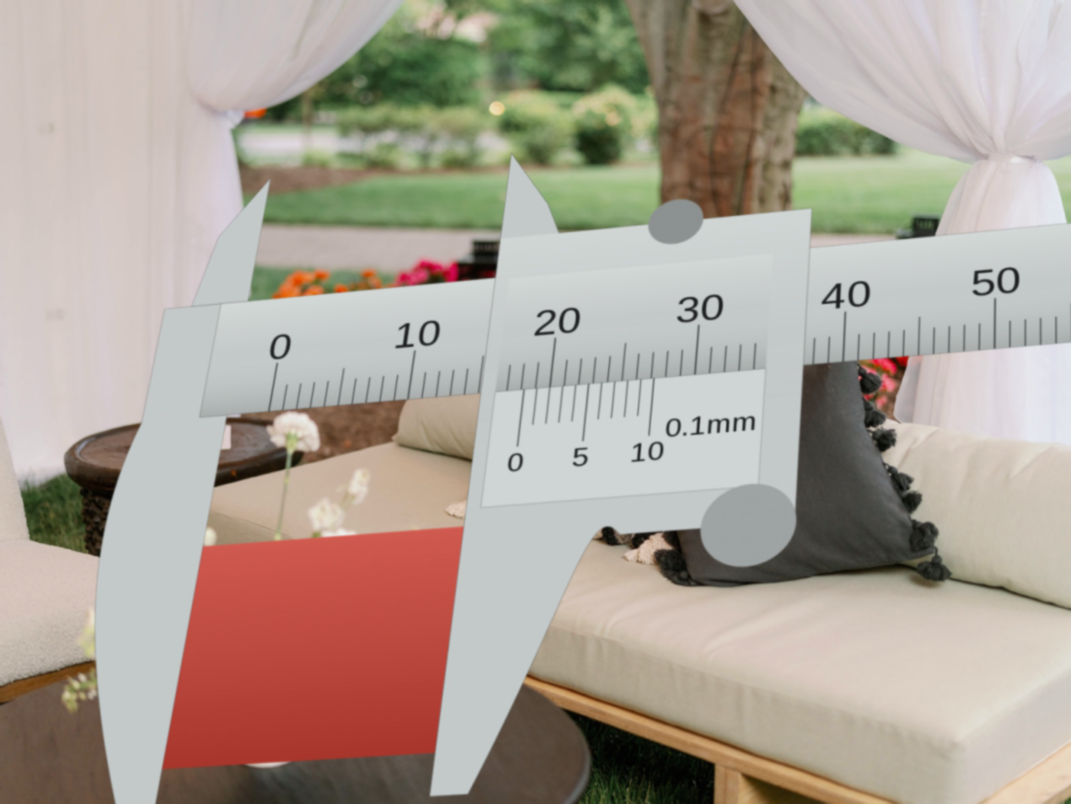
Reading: {"value": 18.2, "unit": "mm"}
